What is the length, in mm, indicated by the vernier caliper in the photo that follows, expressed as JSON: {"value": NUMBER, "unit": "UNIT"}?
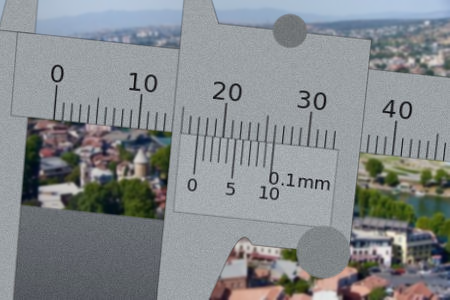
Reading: {"value": 17.0, "unit": "mm"}
